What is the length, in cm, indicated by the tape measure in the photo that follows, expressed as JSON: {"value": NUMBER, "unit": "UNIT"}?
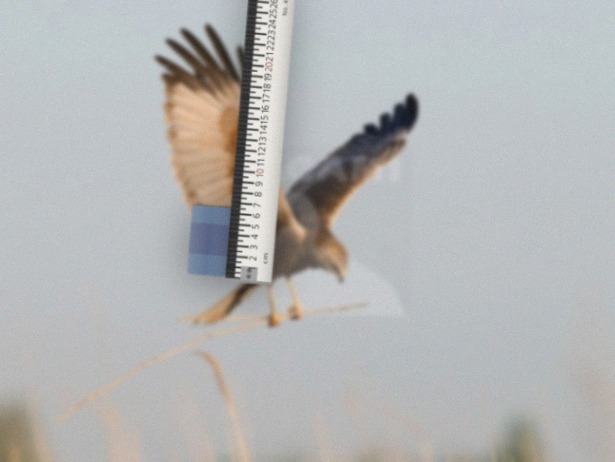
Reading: {"value": 6.5, "unit": "cm"}
